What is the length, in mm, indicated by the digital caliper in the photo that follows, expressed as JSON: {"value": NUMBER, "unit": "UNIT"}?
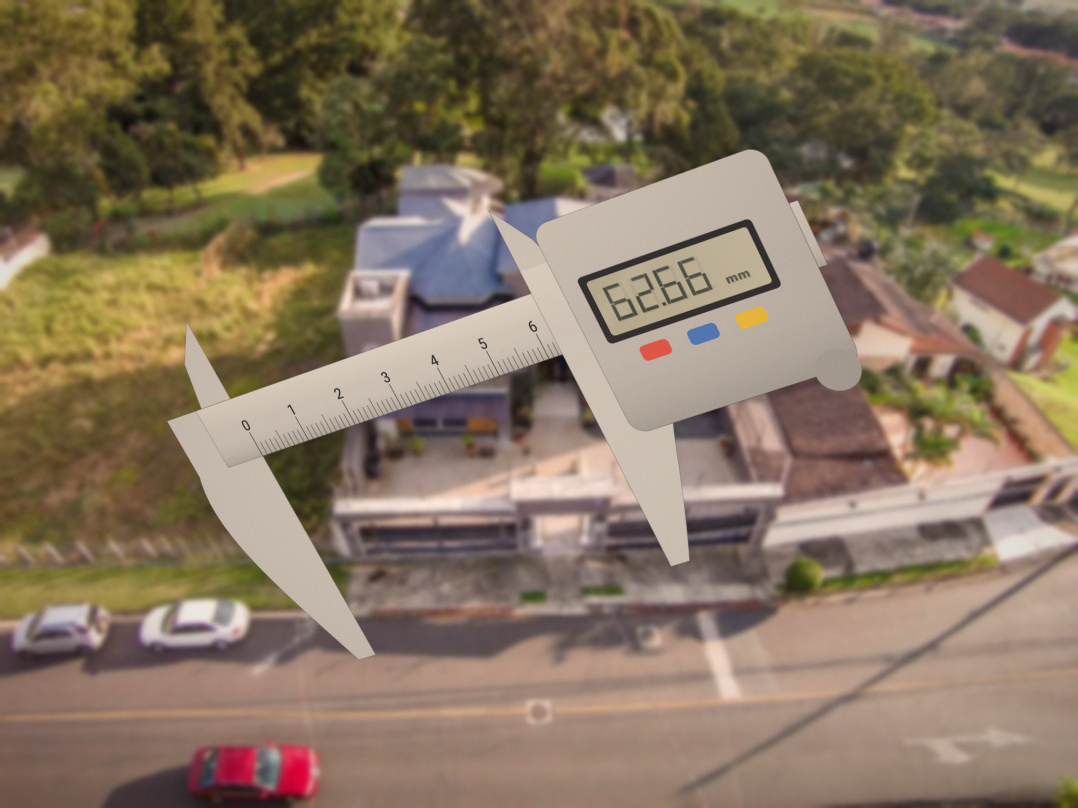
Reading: {"value": 62.66, "unit": "mm"}
